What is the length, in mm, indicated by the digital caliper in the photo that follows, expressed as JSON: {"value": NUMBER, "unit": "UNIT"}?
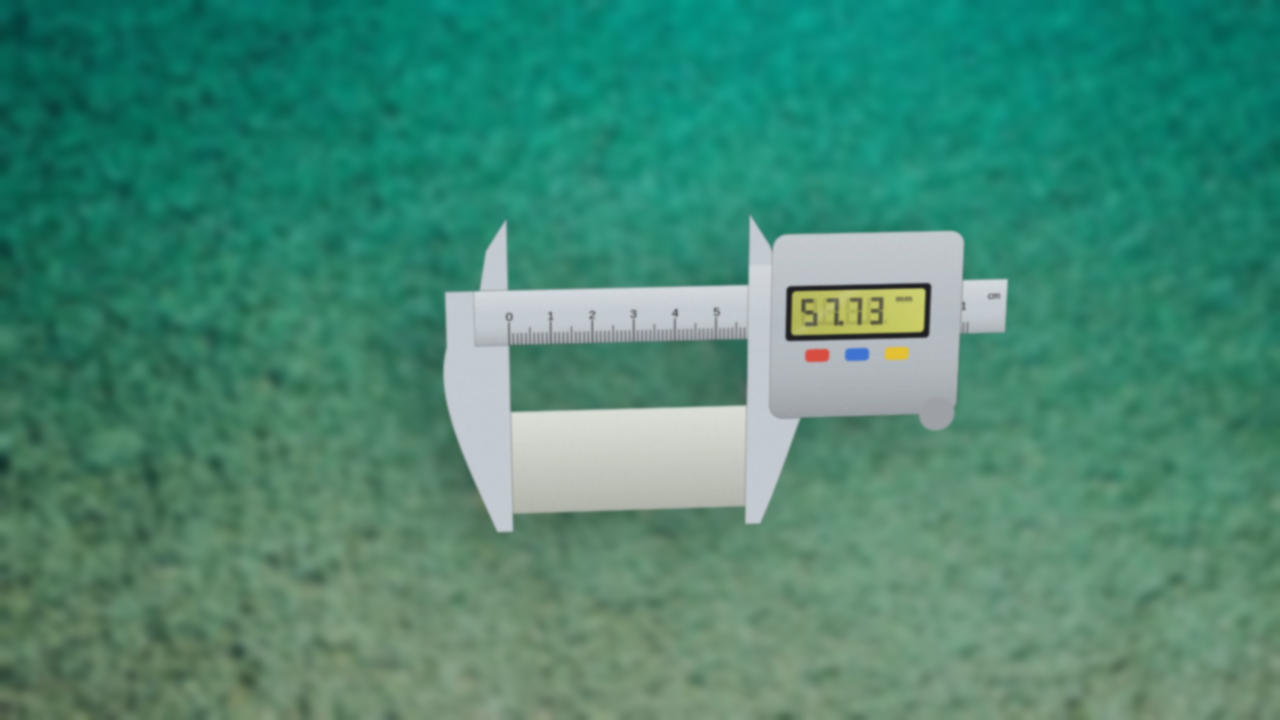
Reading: {"value": 57.73, "unit": "mm"}
